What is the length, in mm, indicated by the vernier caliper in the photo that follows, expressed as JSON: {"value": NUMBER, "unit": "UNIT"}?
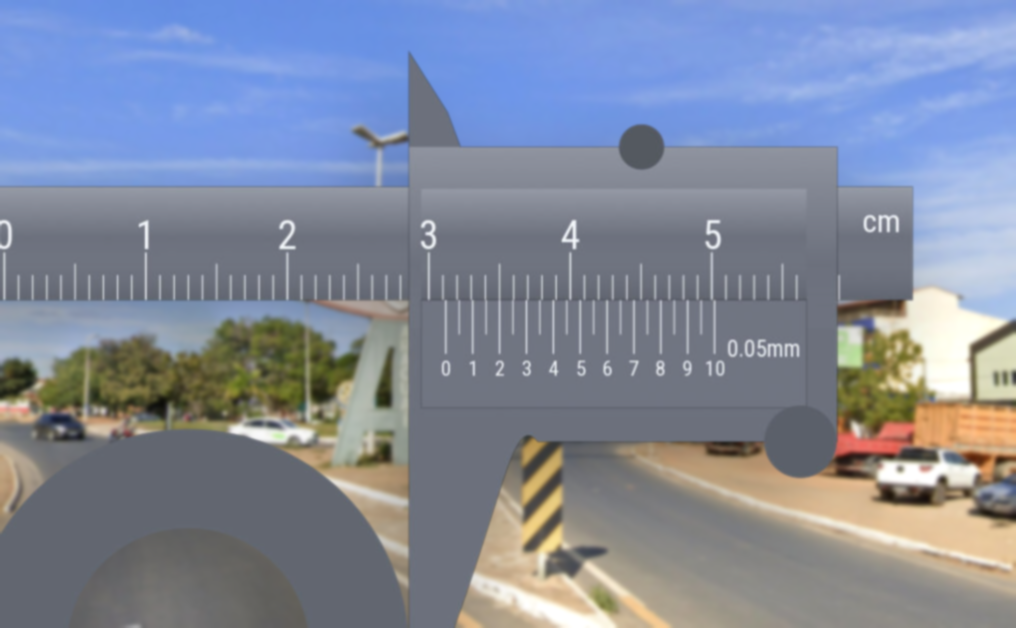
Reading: {"value": 31.2, "unit": "mm"}
